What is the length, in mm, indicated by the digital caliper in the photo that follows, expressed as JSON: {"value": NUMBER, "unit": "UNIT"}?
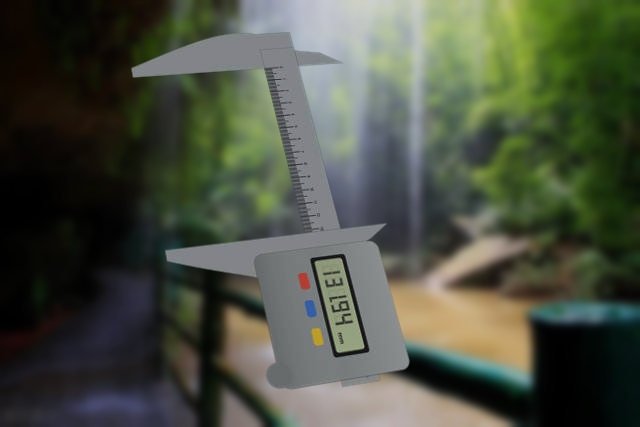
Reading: {"value": 131.94, "unit": "mm"}
